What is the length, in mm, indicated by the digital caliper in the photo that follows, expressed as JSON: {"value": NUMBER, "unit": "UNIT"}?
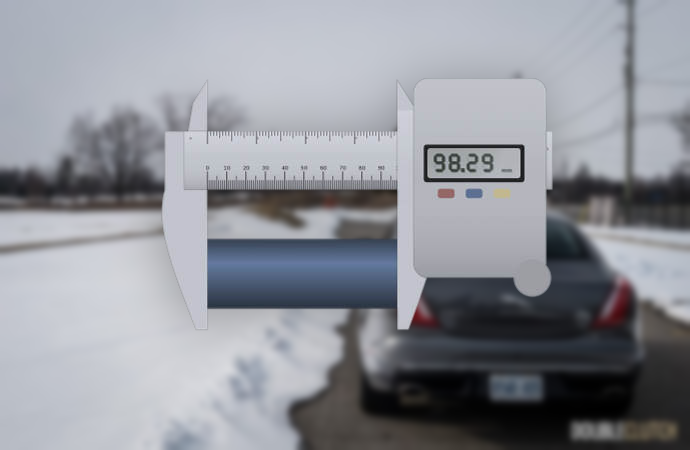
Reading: {"value": 98.29, "unit": "mm"}
